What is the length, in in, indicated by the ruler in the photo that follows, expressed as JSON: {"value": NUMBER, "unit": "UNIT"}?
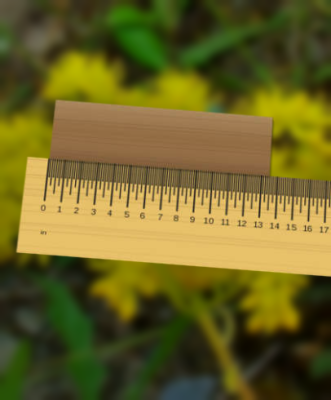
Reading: {"value": 13.5, "unit": "in"}
